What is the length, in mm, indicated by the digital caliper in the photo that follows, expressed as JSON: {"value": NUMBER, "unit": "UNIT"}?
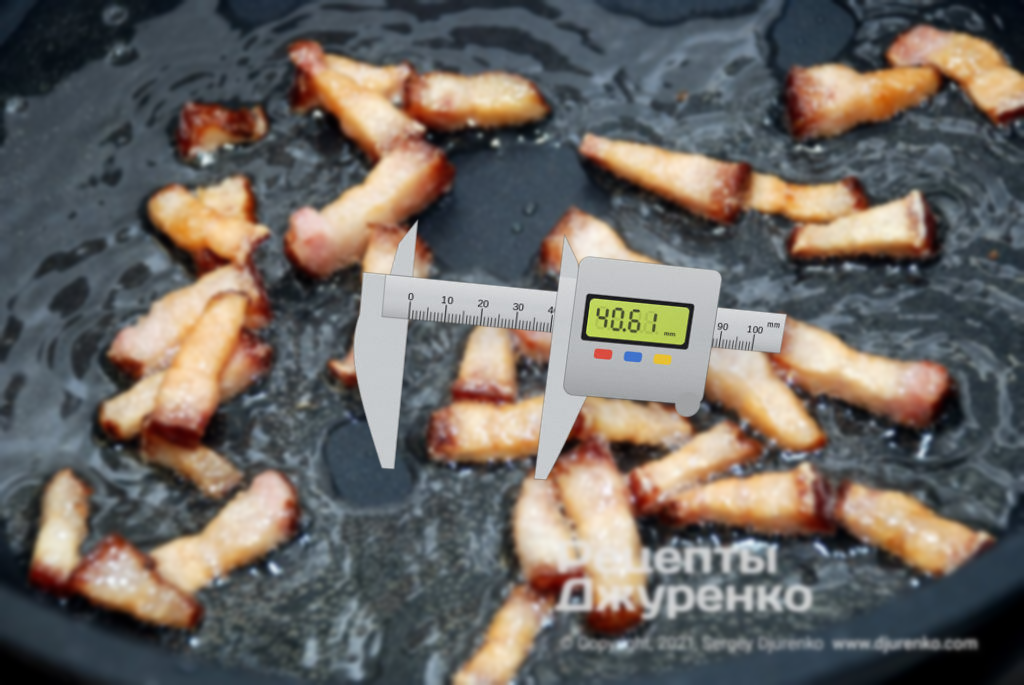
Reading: {"value": 40.61, "unit": "mm"}
